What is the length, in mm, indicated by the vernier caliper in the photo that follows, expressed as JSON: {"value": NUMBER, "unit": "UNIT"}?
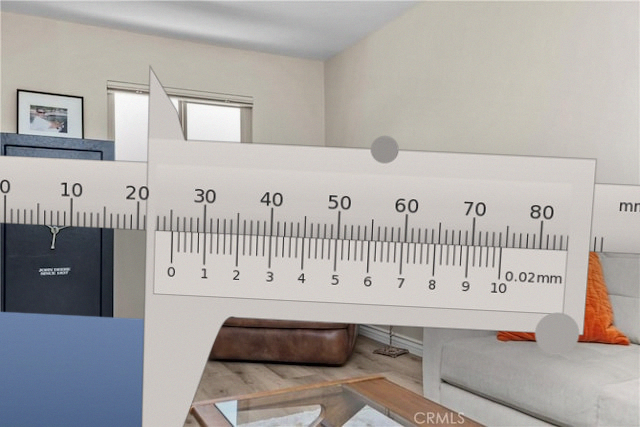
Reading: {"value": 25.2, "unit": "mm"}
